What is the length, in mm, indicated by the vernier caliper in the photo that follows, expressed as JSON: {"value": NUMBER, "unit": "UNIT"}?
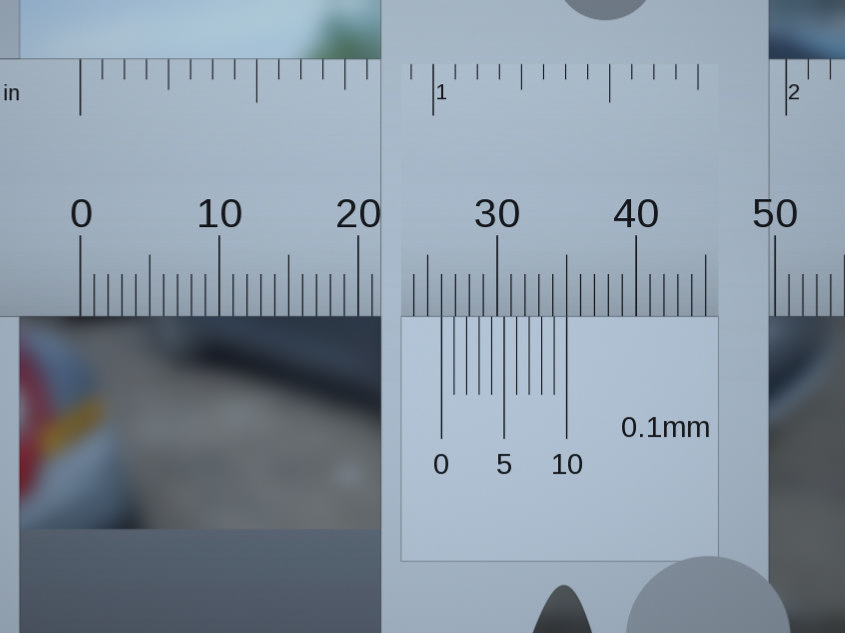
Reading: {"value": 26.0, "unit": "mm"}
